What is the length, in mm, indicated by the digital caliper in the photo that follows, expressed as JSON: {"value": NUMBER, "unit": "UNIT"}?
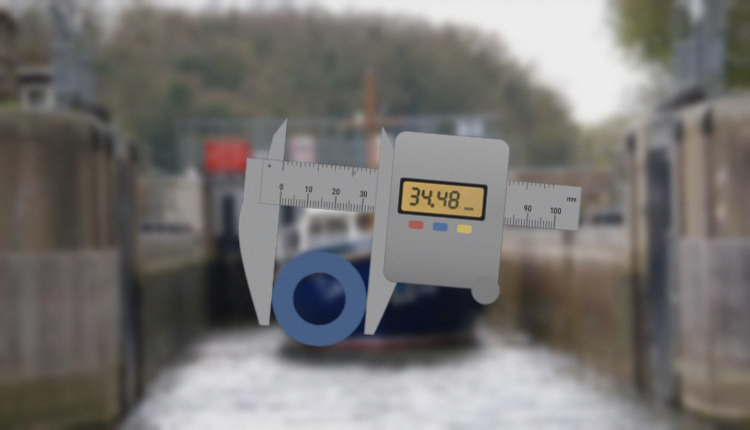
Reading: {"value": 34.48, "unit": "mm"}
